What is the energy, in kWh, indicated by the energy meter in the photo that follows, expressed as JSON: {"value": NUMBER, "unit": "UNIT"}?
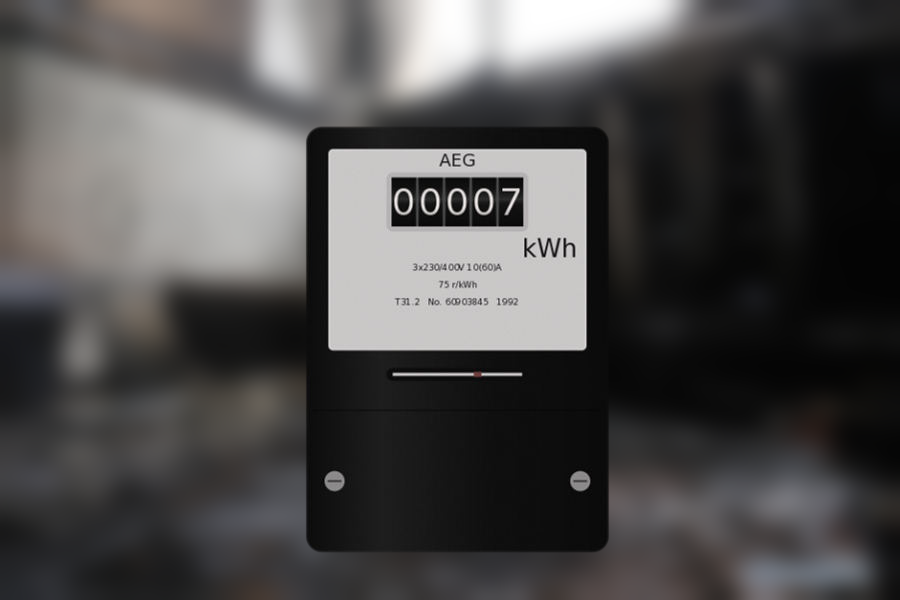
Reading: {"value": 7, "unit": "kWh"}
